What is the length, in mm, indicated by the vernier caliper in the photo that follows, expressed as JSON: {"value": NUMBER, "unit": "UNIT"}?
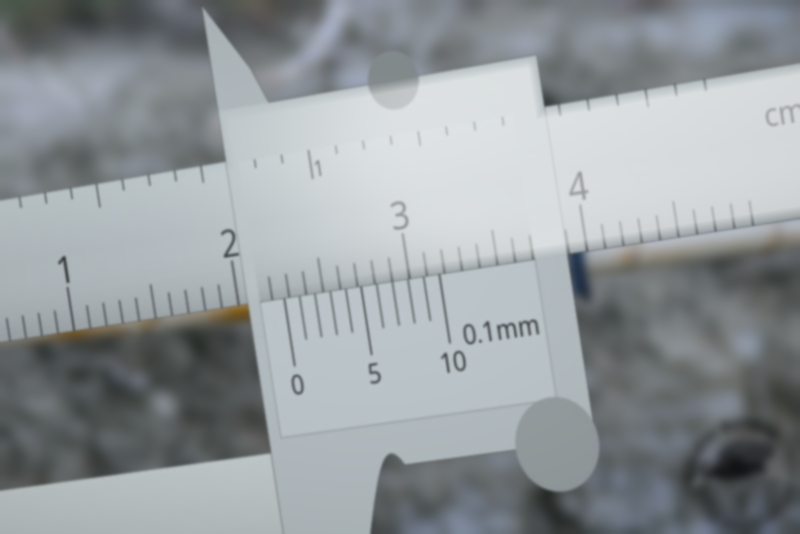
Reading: {"value": 22.7, "unit": "mm"}
